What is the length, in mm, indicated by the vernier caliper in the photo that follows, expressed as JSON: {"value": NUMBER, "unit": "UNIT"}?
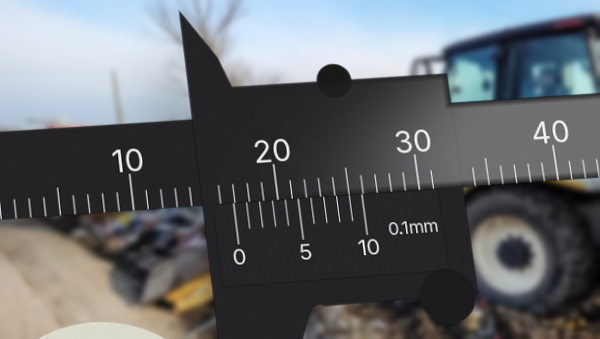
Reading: {"value": 16.9, "unit": "mm"}
